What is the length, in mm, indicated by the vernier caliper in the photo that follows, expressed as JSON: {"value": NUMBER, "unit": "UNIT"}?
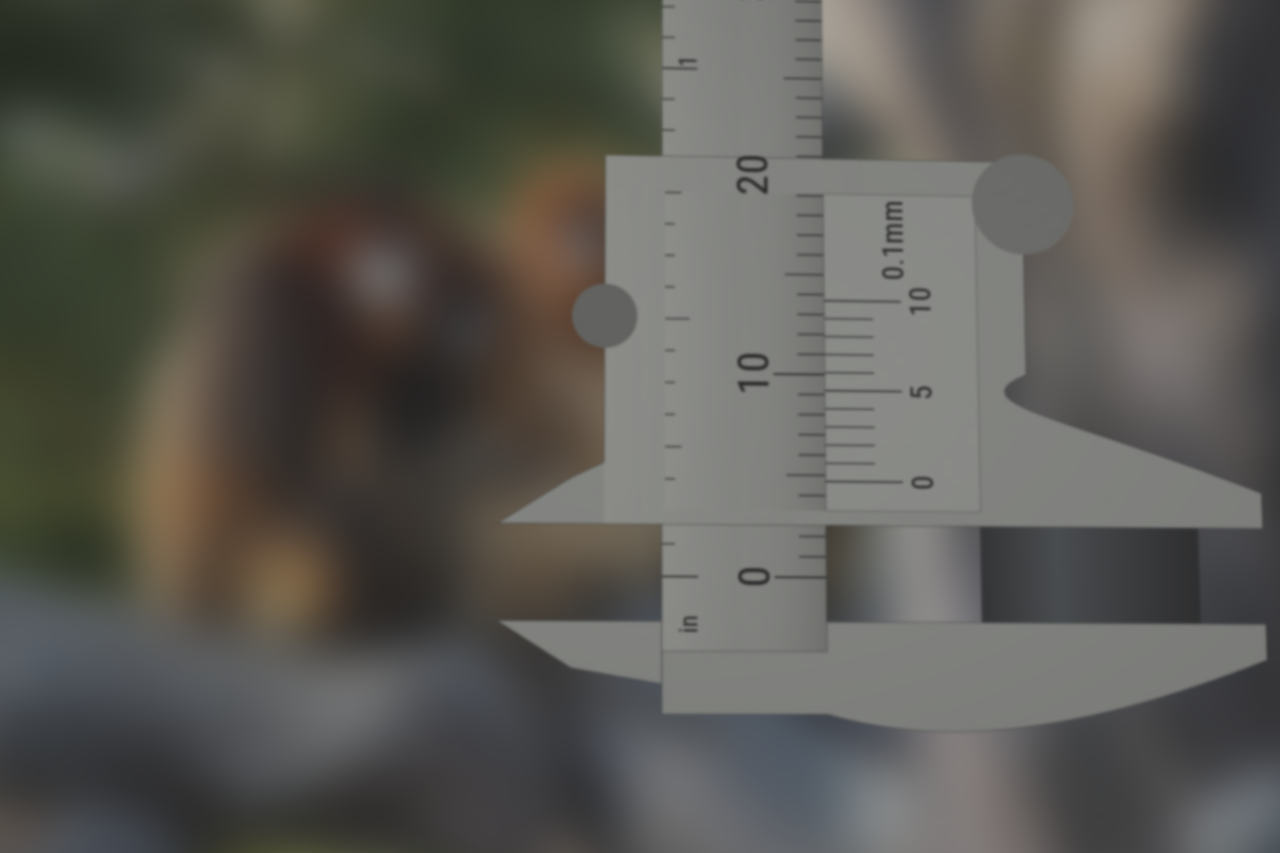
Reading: {"value": 4.7, "unit": "mm"}
